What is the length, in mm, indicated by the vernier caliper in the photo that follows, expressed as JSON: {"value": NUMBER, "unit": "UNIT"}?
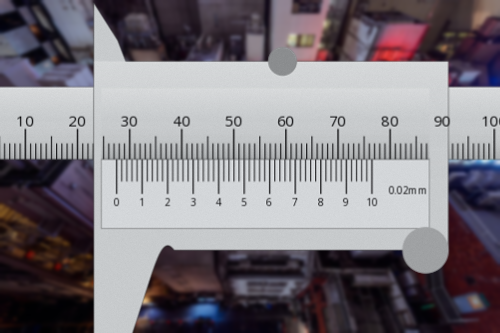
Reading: {"value": 27.5, "unit": "mm"}
